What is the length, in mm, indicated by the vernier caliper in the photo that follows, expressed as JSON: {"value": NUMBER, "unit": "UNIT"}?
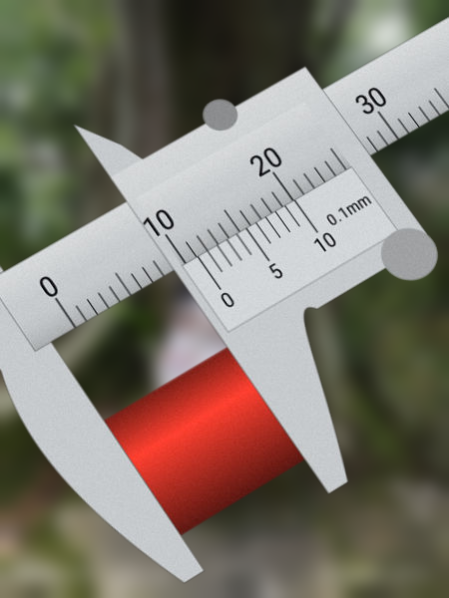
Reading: {"value": 11.1, "unit": "mm"}
